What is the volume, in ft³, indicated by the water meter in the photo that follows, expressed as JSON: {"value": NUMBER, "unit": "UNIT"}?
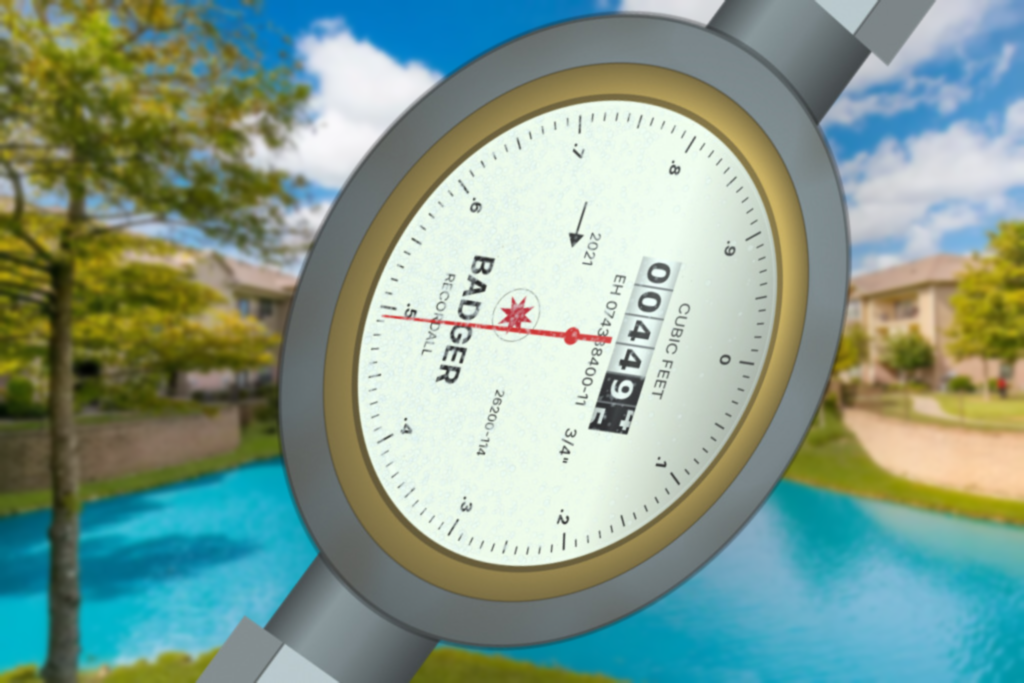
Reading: {"value": 4494.49, "unit": "ft³"}
